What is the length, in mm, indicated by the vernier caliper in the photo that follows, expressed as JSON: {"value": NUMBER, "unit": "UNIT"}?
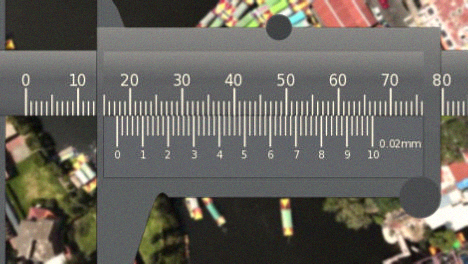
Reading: {"value": 17.5, "unit": "mm"}
